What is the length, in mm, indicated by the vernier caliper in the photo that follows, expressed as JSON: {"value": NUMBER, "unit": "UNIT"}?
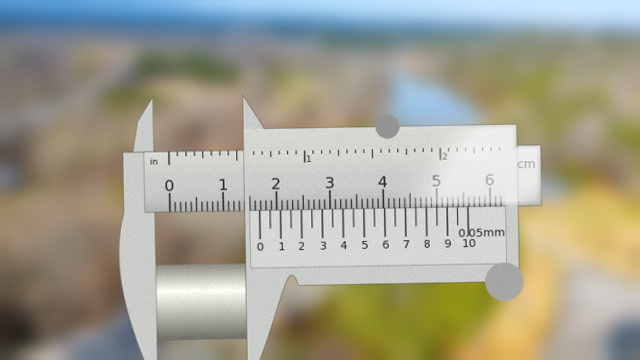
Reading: {"value": 16.8, "unit": "mm"}
